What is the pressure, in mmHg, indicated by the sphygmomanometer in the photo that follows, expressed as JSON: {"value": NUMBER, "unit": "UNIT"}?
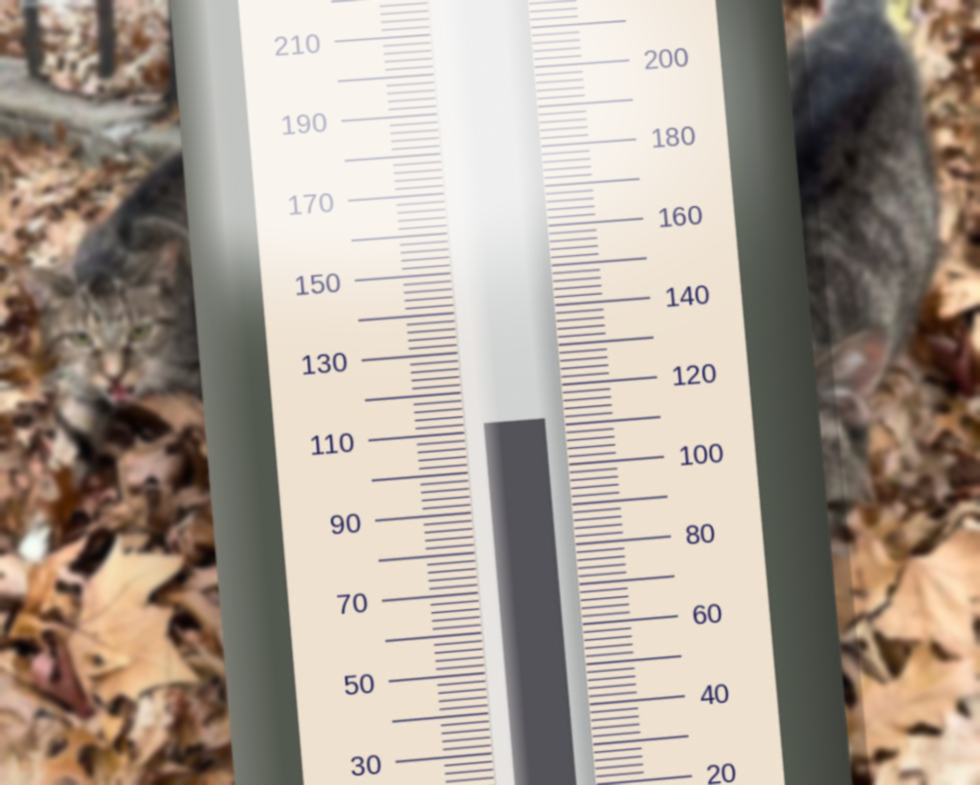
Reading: {"value": 112, "unit": "mmHg"}
